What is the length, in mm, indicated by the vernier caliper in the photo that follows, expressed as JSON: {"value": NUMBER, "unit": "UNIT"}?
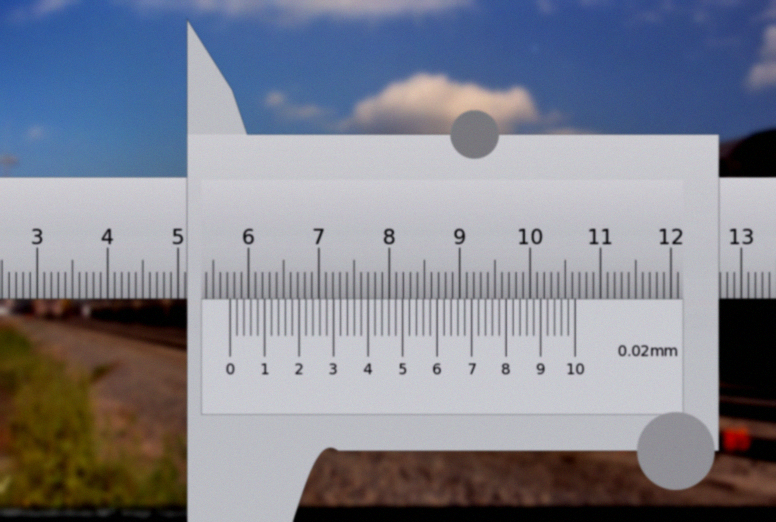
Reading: {"value": 57.4, "unit": "mm"}
